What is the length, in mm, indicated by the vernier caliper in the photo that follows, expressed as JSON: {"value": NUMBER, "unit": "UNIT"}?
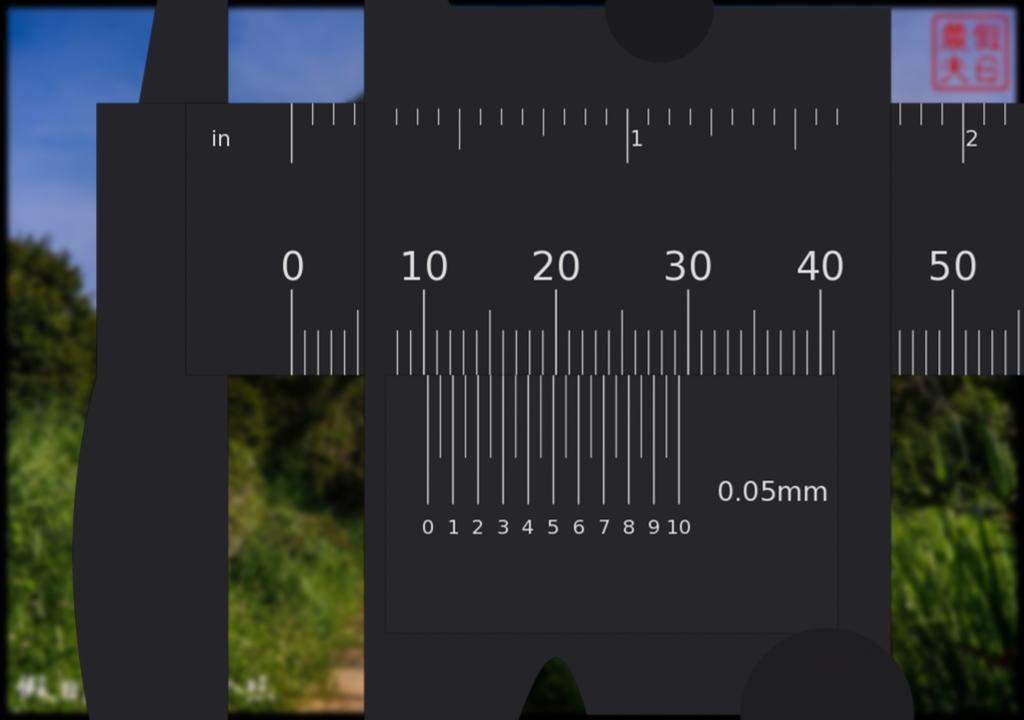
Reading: {"value": 10.3, "unit": "mm"}
